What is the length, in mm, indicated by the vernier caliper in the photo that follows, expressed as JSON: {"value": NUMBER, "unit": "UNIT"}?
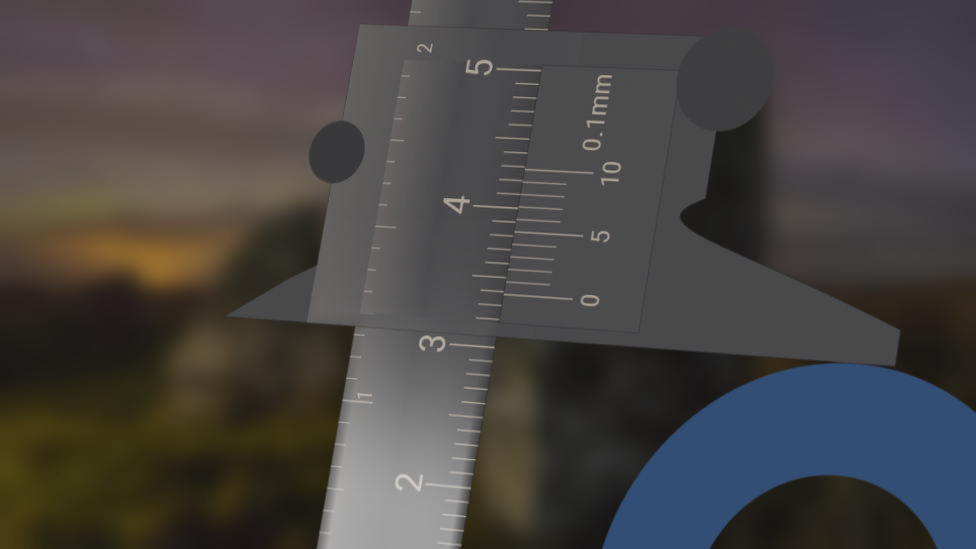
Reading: {"value": 33.8, "unit": "mm"}
